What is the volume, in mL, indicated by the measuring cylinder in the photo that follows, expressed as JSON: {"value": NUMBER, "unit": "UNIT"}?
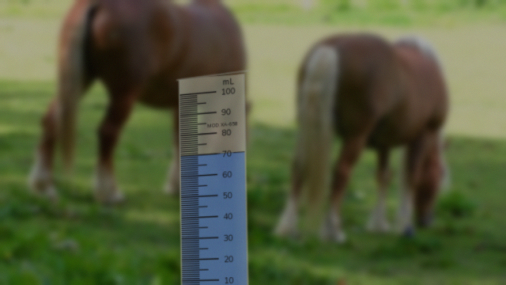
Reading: {"value": 70, "unit": "mL"}
